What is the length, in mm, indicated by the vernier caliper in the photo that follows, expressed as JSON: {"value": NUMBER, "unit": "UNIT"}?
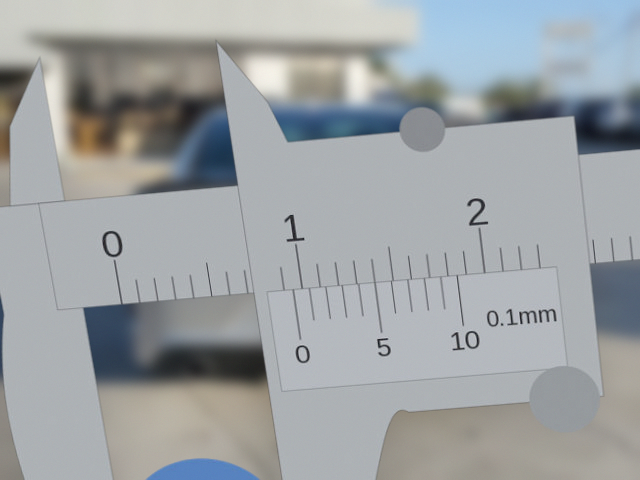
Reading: {"value": 9.5, "unit": "mm"}
